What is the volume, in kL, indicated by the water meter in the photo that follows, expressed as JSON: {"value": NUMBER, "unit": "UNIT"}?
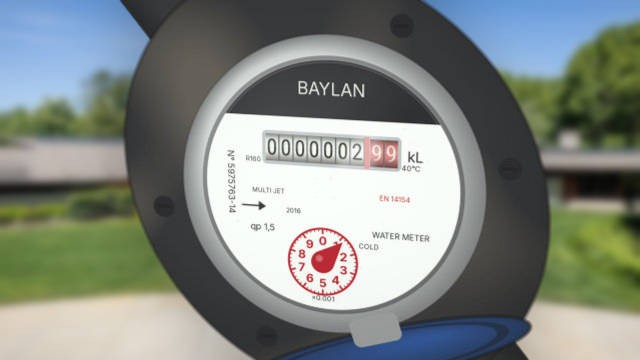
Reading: {"value": 2.991, "unit": "kL"}
